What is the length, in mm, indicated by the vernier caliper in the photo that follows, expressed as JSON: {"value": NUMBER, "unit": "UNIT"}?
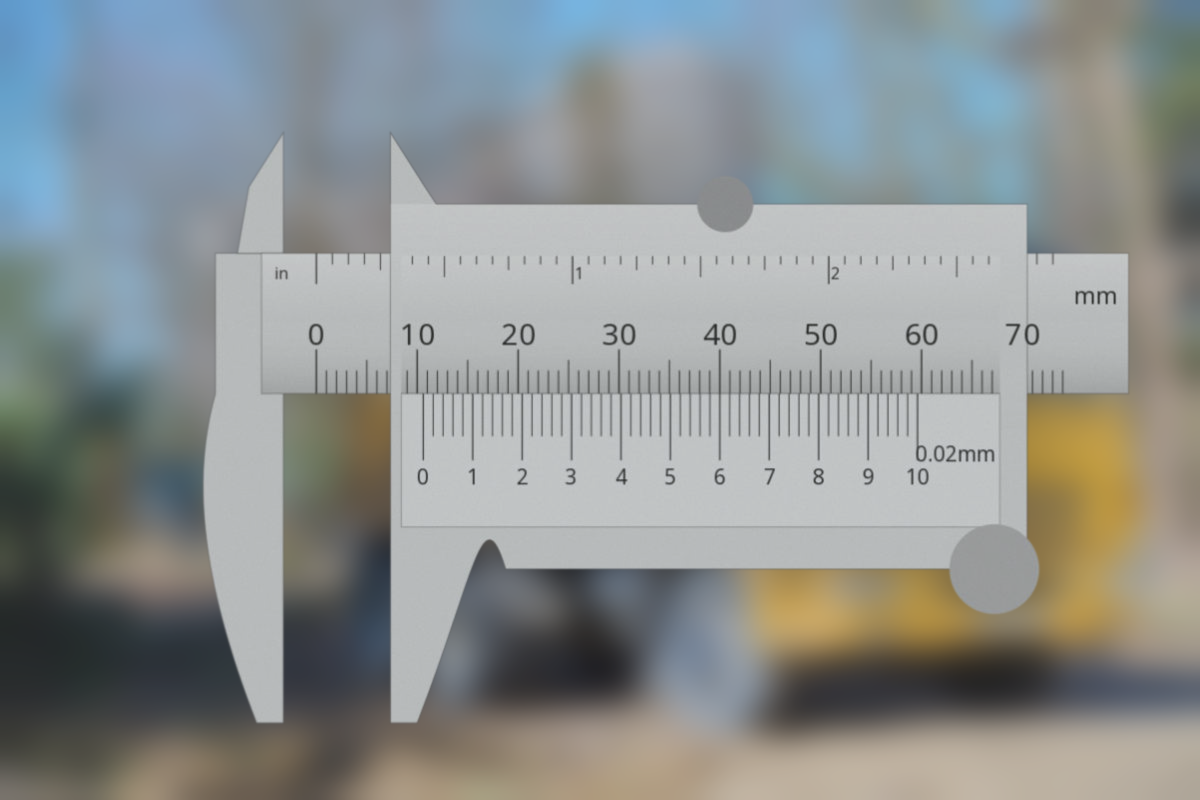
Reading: {"value": 10.6, "unit": "mm"}
